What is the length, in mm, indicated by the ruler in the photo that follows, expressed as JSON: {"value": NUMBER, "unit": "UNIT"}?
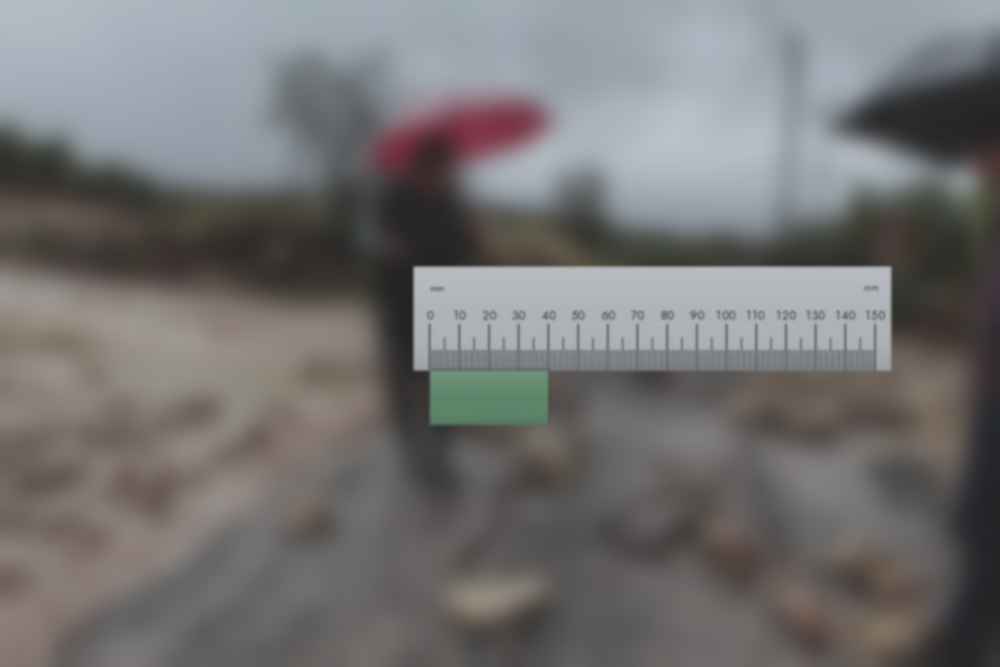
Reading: {"value": 40, "unit": "mm"}
